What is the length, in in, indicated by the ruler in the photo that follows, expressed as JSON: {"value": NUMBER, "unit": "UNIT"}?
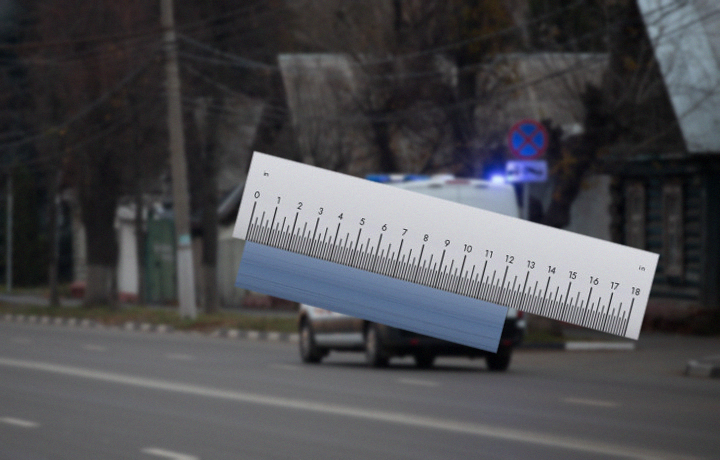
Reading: {"value": 12.5, "unit": "in"}
